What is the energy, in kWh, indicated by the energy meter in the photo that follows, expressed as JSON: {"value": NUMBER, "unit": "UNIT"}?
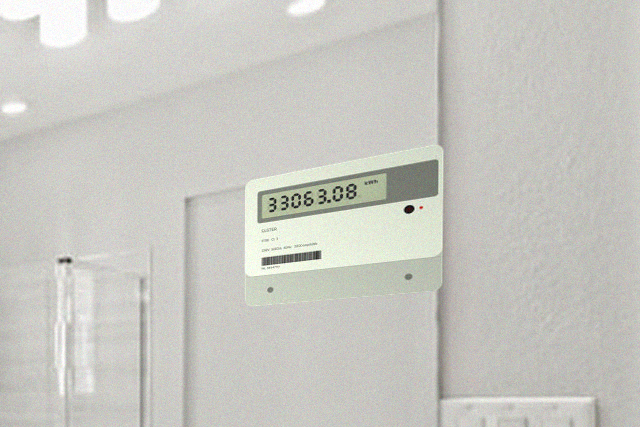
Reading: {"value": 33063.08, "unit": "kWh"}
